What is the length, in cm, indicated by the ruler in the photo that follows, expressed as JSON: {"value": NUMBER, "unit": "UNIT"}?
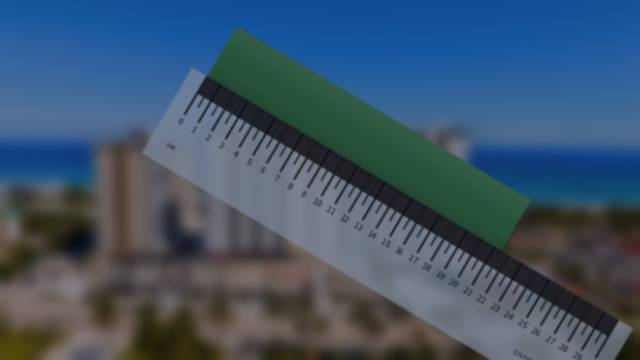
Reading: {"value": 21.5, "unit": "cm"}
